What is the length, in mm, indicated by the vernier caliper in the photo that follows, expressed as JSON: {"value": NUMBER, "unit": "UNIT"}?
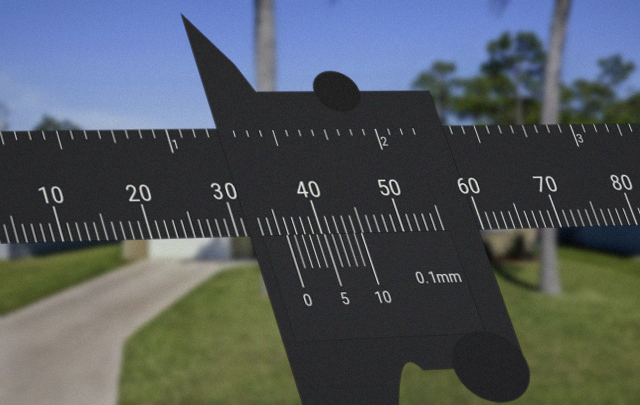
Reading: {"value": 35.8, "unit": "mm"}
